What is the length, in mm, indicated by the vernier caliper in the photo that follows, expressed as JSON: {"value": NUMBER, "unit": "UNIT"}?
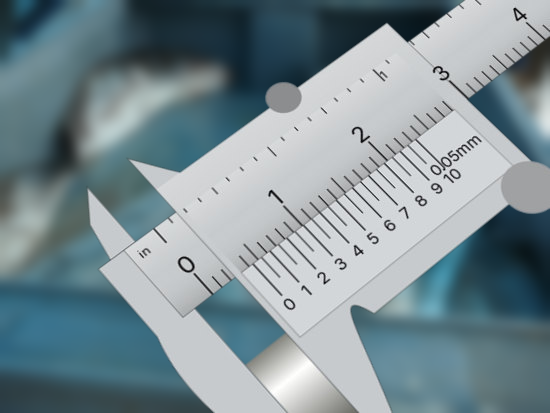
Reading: {"value": 4.4, "unit": "mm"}
